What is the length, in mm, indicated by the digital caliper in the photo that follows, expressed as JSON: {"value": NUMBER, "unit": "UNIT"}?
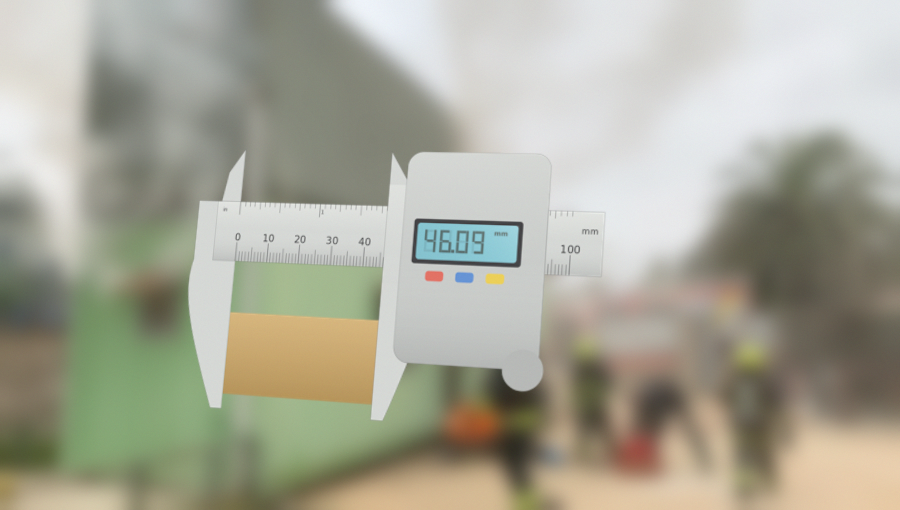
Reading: {"value": 46.09, "unit": "mm"}
